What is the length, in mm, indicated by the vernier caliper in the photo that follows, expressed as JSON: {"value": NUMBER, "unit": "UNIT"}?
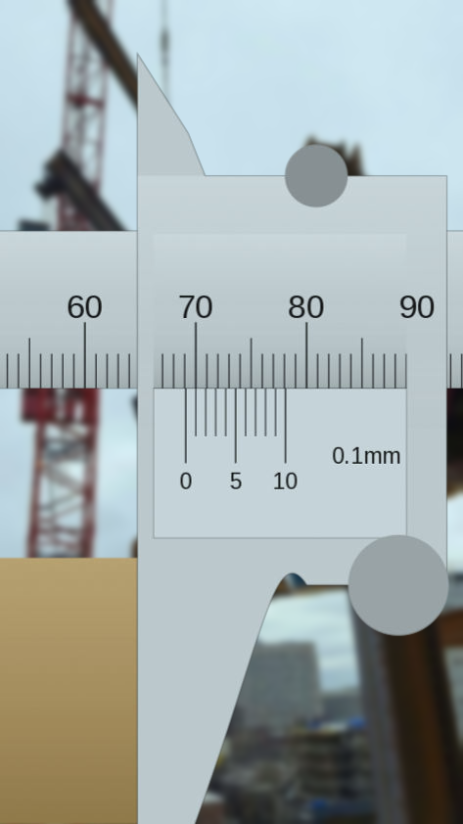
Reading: {"value": 69.1, "unit": "mm"}
